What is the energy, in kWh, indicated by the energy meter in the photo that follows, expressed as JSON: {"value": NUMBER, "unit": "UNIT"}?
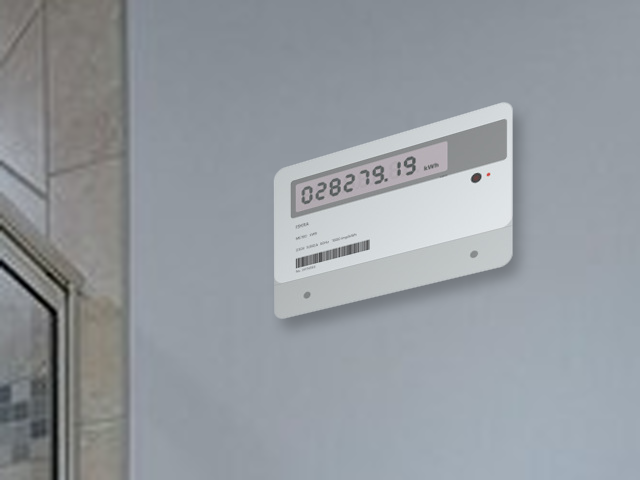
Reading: {"value": 28279.19, "unit": "kWh"}
